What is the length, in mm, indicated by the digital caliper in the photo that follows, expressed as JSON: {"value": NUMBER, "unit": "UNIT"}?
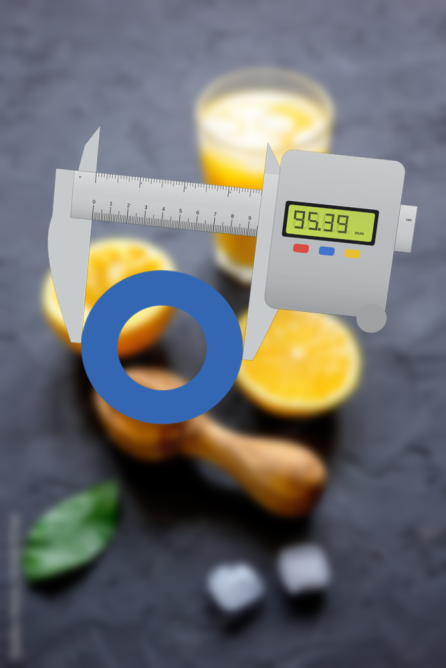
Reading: {"value": 95.39, "unit": "mm"}
